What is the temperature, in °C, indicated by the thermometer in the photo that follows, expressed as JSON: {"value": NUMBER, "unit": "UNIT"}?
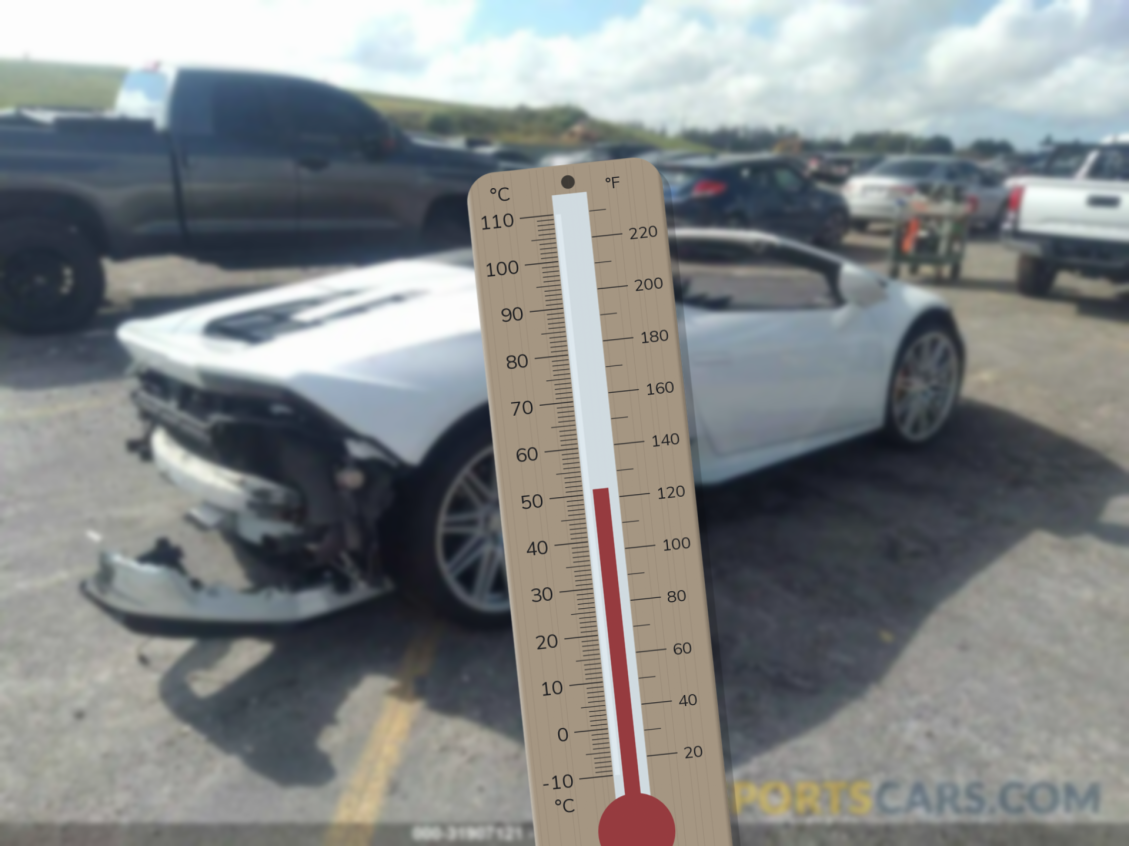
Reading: {"value": 51, "unit": "°C"}
